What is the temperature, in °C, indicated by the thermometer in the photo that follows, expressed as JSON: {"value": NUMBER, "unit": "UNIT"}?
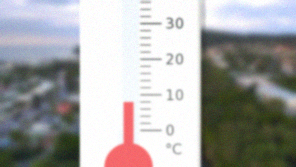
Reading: {"value": 8, "unit": "°C"}
